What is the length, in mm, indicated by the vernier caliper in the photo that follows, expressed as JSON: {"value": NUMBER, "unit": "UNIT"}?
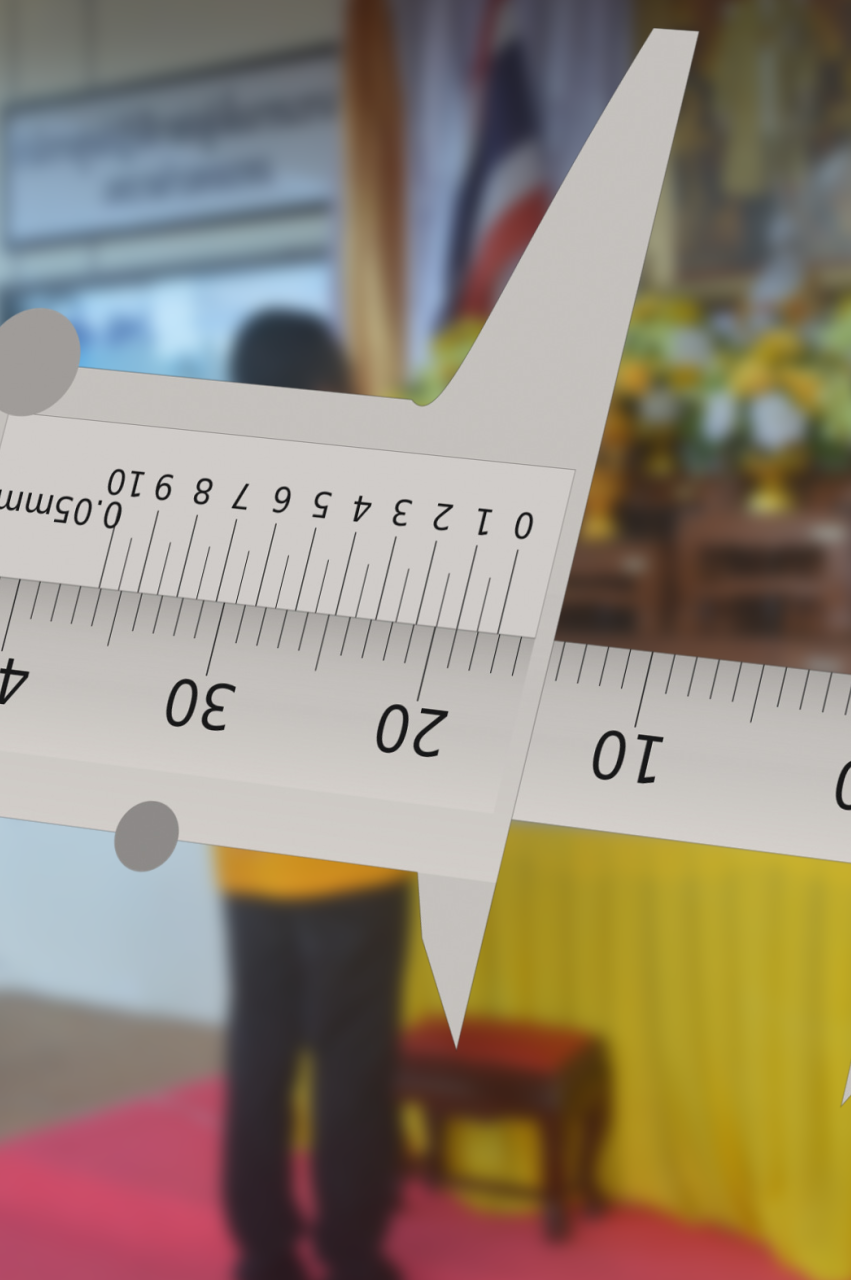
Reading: {"value": 17.1, "unit": "mm"}
